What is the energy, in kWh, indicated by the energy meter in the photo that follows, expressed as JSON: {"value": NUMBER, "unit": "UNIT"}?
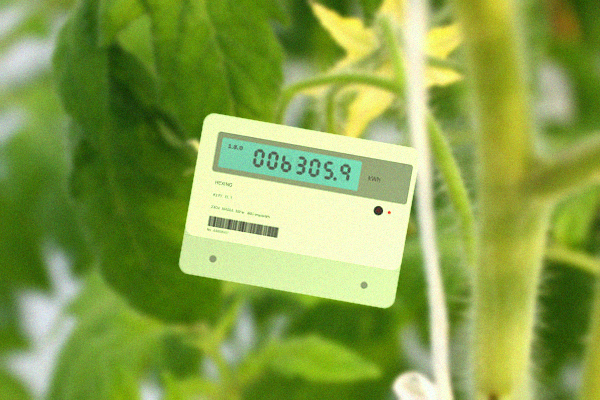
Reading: {"value": 6305.9, "unit": "kWh"}
